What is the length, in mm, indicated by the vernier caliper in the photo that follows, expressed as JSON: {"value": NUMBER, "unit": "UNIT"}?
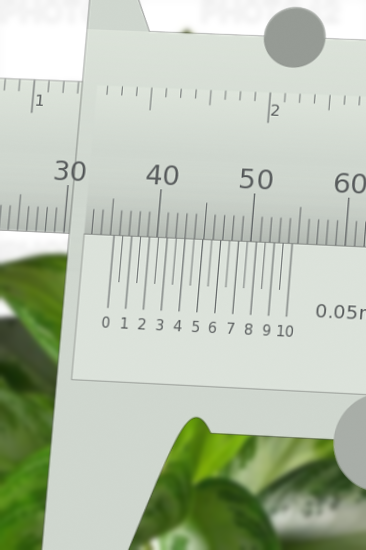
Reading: {"value": 35.4, "unit": "mm"}
